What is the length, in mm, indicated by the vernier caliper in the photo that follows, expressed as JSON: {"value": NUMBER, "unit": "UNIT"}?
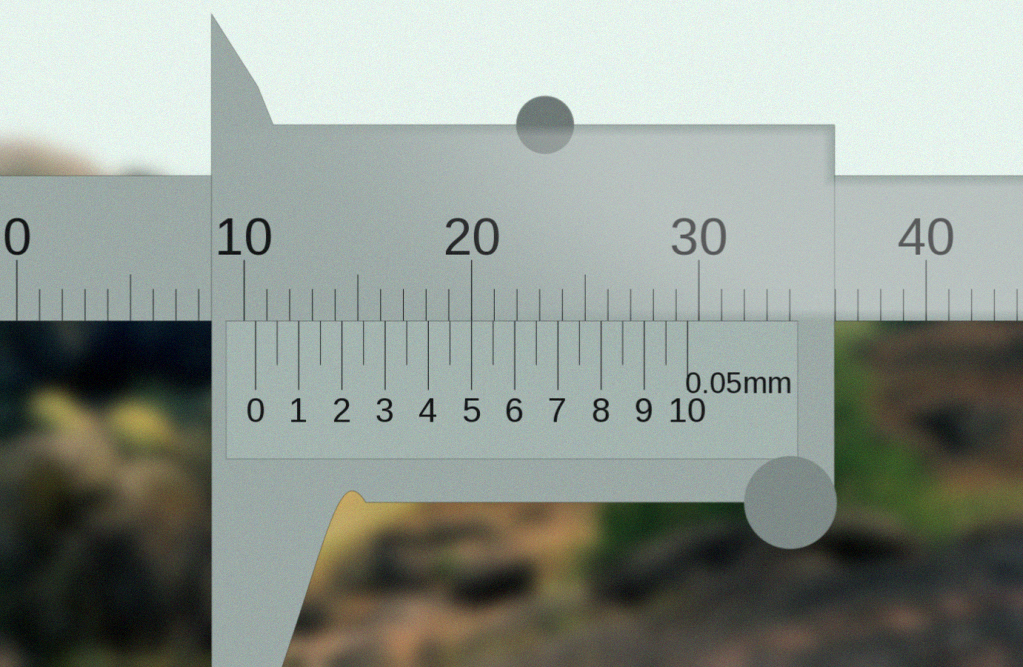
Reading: {"value": 10.50, "unit": "mm"}
